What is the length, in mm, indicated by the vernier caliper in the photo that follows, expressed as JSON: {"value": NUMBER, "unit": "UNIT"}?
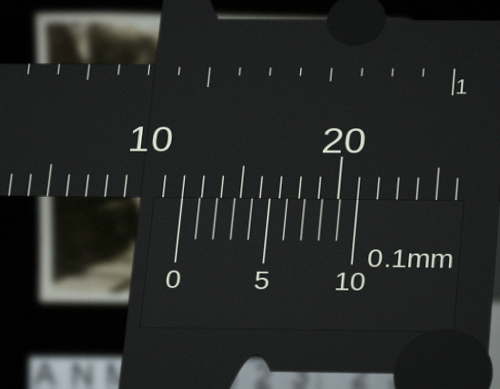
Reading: {"value": 12.0, "unit": "mm"}
